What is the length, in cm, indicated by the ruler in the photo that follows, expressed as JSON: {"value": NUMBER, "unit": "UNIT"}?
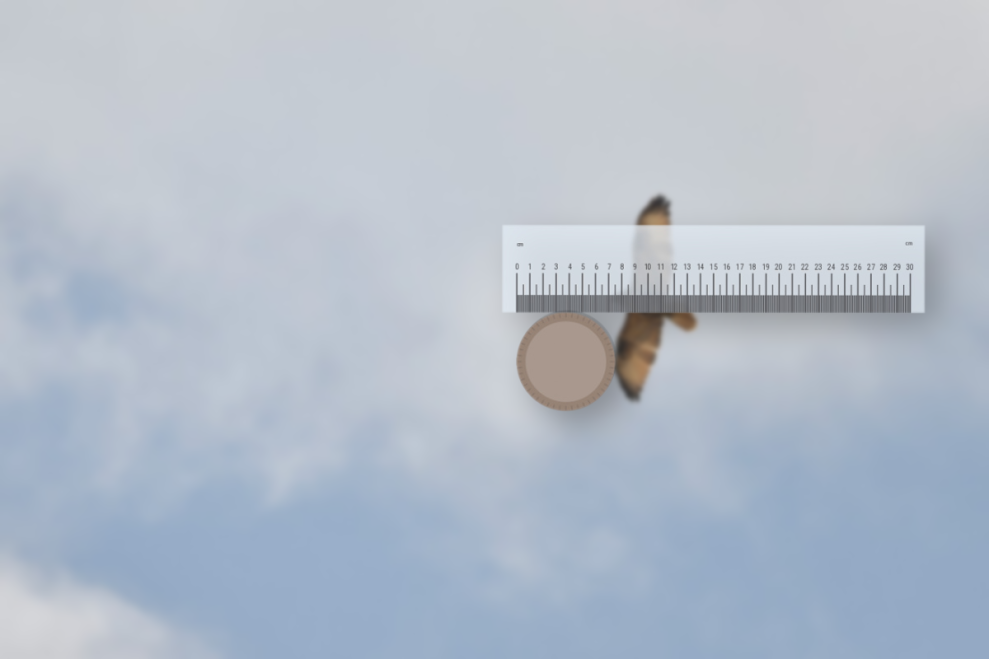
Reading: {"value": 7.5, "unit": "cm"}
